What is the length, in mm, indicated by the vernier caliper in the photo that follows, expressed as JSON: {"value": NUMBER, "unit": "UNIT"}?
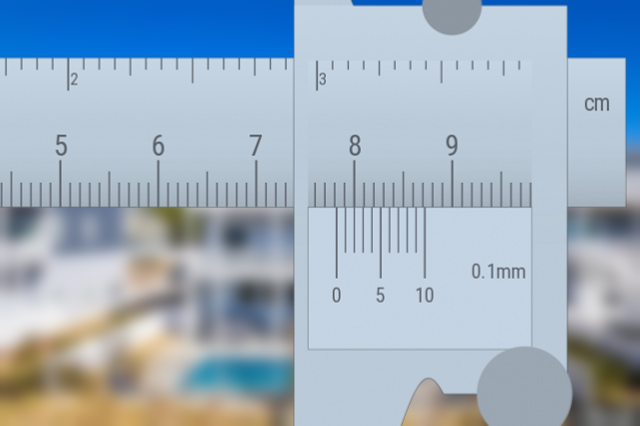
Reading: {"value": 78.2, "unit": "mm"}
